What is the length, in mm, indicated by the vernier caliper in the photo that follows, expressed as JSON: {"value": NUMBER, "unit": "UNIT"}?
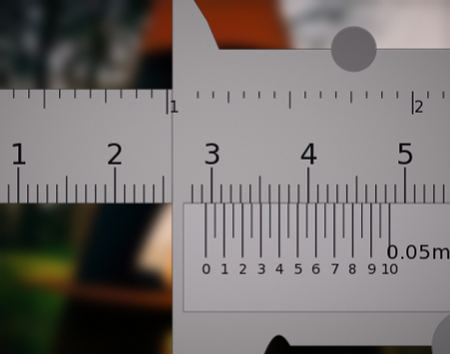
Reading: {"value": 29.4, "unit": "mm"}
